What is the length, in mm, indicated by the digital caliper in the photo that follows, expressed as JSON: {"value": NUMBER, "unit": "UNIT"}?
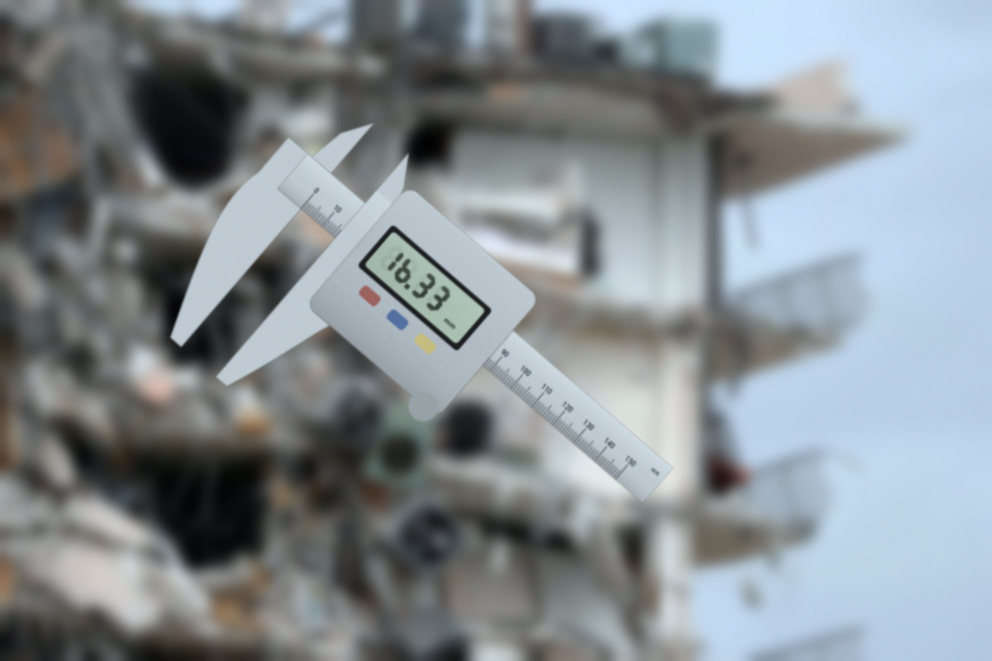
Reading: {"value": 16.33, "unit": "mm"}
